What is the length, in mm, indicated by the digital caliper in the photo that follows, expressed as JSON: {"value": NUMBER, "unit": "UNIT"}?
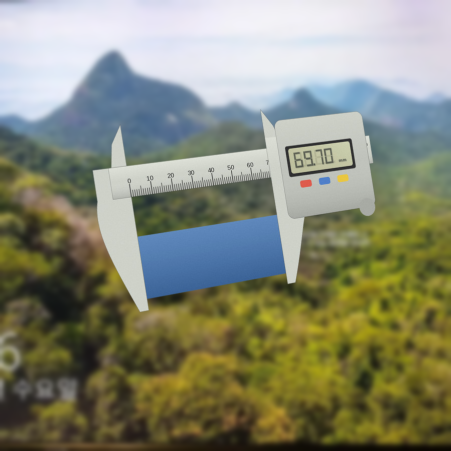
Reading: {"value": 69.70, "unit": "mm"}
